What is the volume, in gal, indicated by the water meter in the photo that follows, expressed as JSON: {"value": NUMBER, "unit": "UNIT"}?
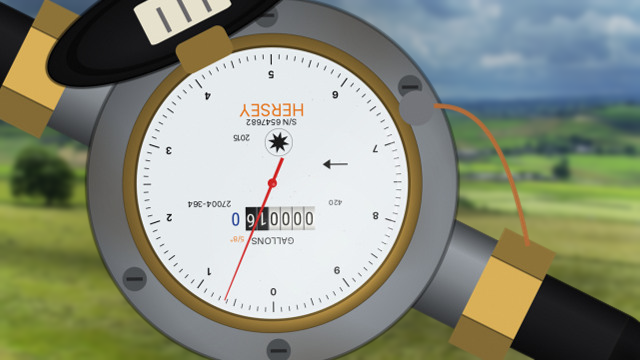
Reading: {"value": 160.6, "unit": "gal"}
